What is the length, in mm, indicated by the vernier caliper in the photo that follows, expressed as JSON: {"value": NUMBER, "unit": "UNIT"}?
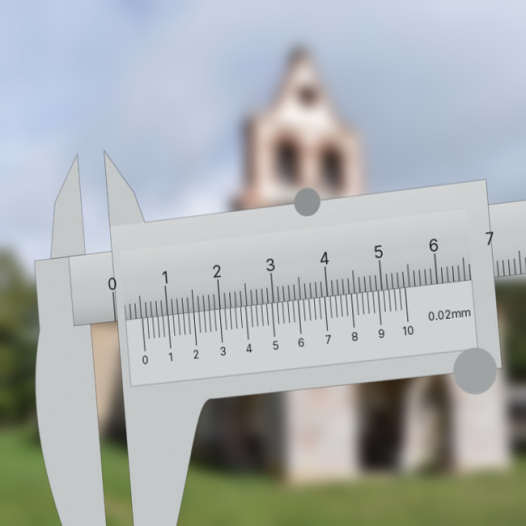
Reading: {"value": 5.2, "unit": "mm"}
